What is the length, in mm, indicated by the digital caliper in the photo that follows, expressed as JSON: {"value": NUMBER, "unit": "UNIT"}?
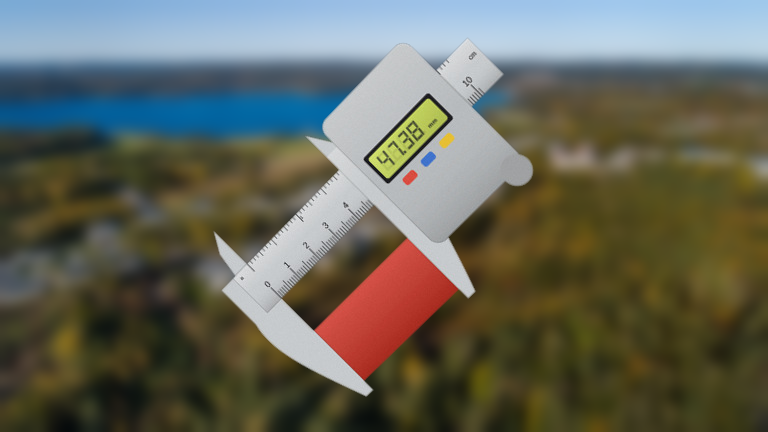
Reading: {"value": 47.38, "unit": "mm"}
